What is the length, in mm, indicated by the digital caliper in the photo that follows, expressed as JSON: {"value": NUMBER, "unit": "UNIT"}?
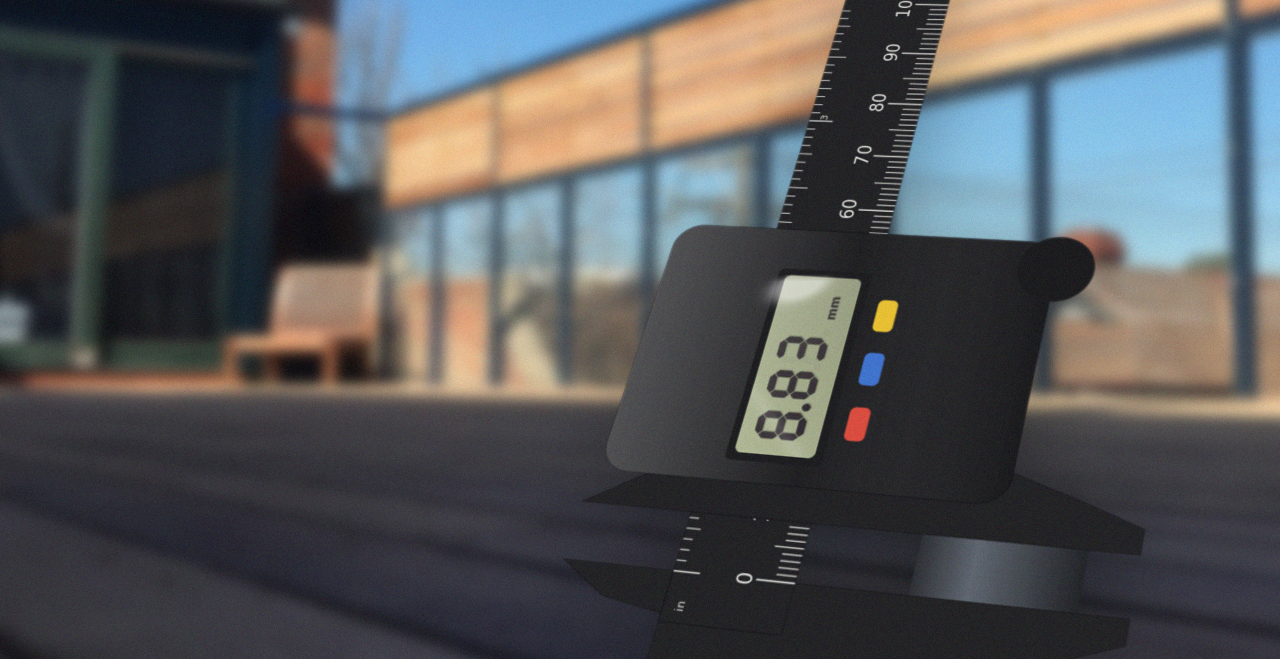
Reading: {"value": 8.83, "unit": "mm"}
